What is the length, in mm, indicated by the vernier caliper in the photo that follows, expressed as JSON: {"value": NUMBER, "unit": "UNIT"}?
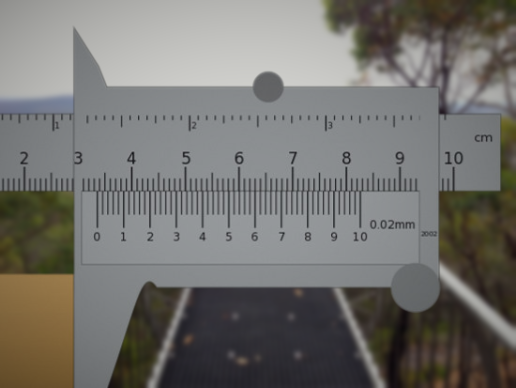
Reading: {"value": 33.6, "unit": "mm"}
